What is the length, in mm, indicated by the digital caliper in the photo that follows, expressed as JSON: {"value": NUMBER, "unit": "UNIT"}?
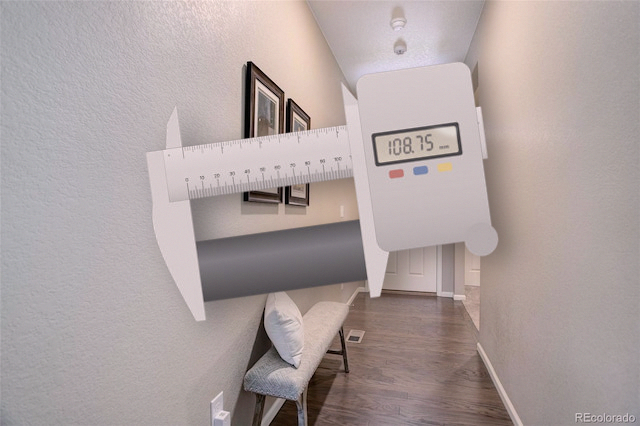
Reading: {"value": 108.75, "unit": "mm"}
